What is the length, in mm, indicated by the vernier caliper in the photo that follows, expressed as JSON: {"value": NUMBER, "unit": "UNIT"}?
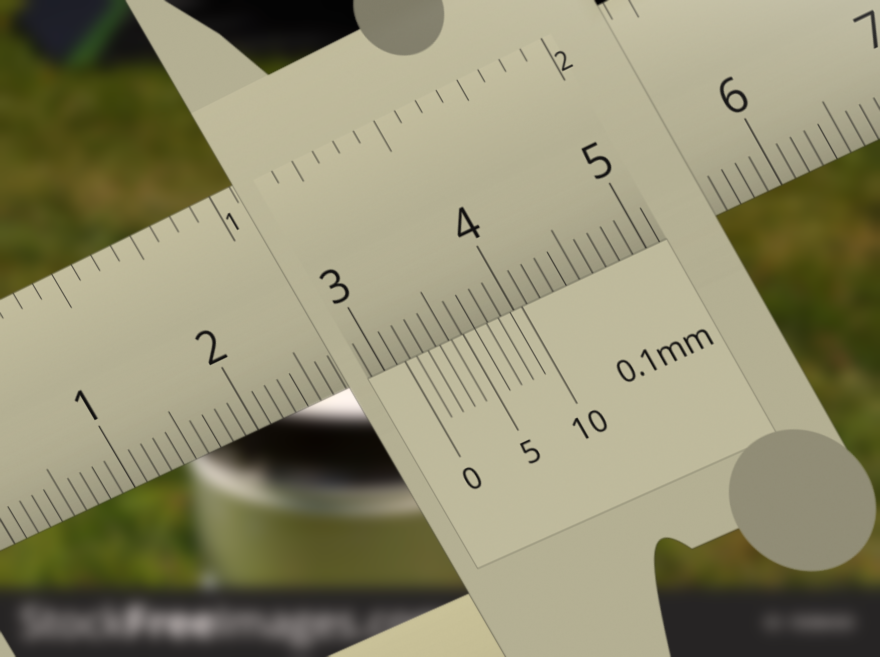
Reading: {"value": 31.6, "unit": "mm"}
